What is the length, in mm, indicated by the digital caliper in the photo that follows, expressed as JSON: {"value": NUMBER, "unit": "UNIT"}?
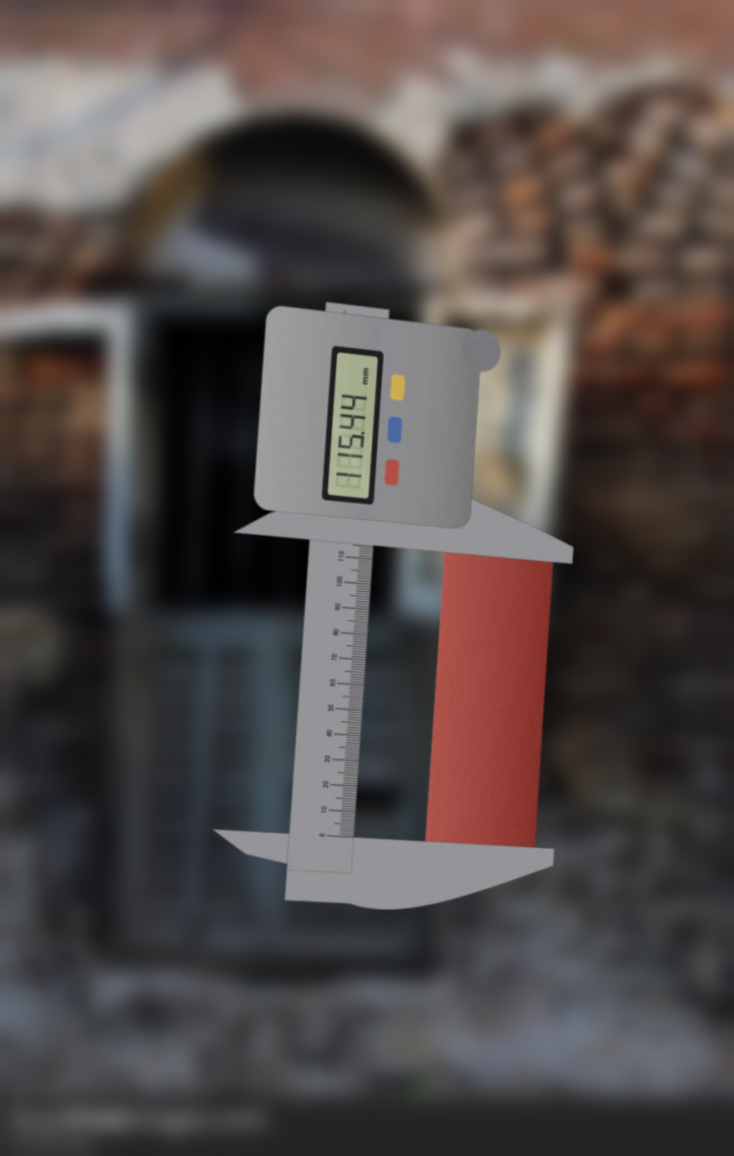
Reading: {"value": 115.44, "unit": "mm"}
